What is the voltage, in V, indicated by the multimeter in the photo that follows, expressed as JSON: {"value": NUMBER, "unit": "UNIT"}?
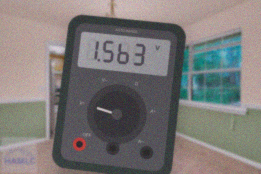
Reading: {"value": 1.563, "unit": "V"}
